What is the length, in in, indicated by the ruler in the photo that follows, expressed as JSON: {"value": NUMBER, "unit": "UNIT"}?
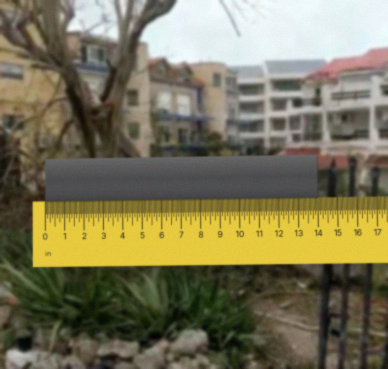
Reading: {"value": 14, "unit": "in"}
